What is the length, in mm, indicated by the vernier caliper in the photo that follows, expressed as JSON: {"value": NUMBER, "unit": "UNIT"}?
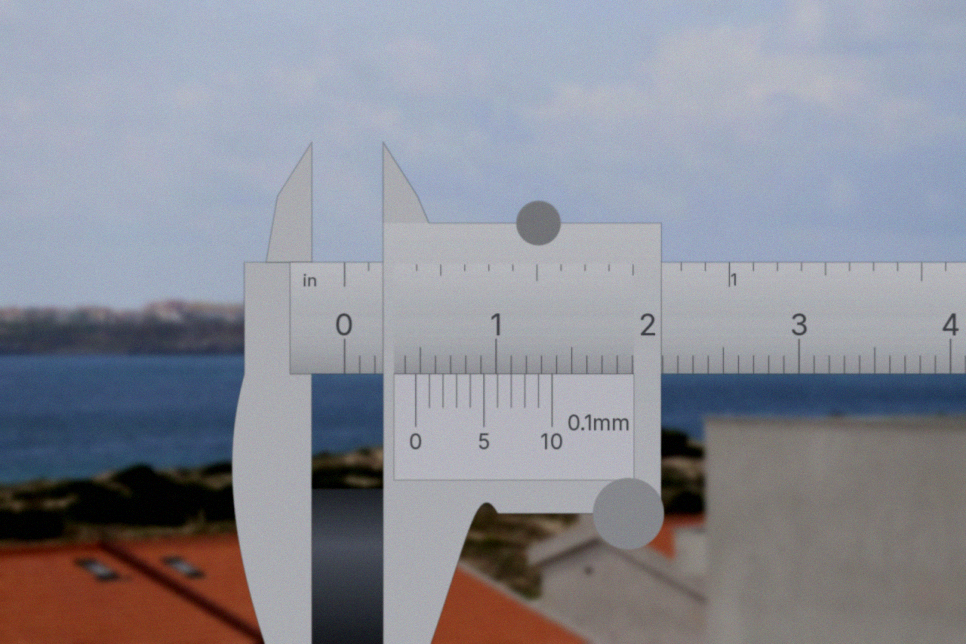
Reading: {"value": 4.7, "unit": "mm"}
